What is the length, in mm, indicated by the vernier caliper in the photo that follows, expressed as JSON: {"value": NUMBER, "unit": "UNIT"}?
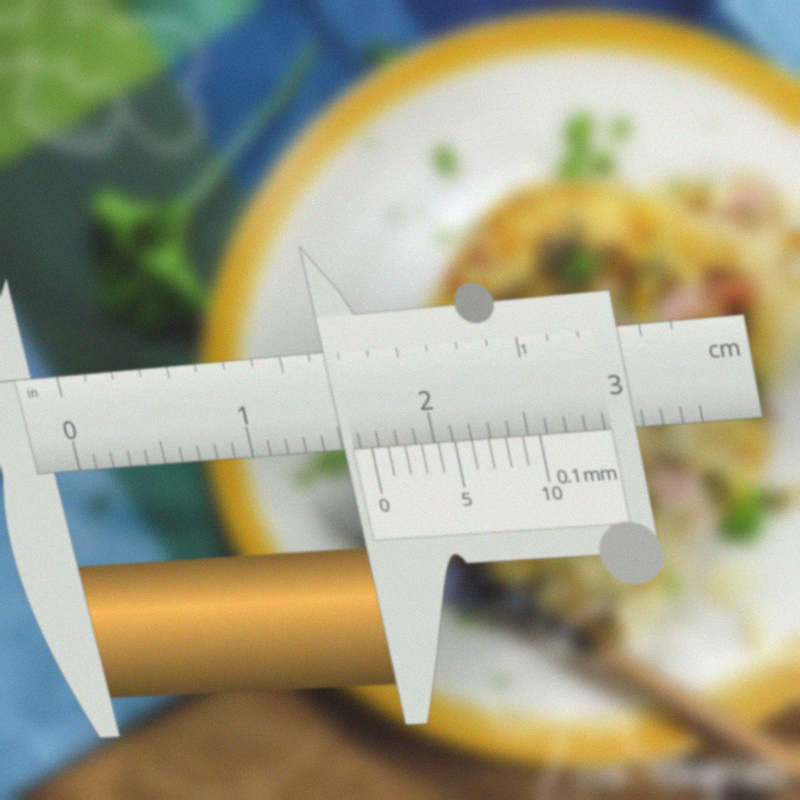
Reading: {"value": 16.6, "unit": "mm"}
